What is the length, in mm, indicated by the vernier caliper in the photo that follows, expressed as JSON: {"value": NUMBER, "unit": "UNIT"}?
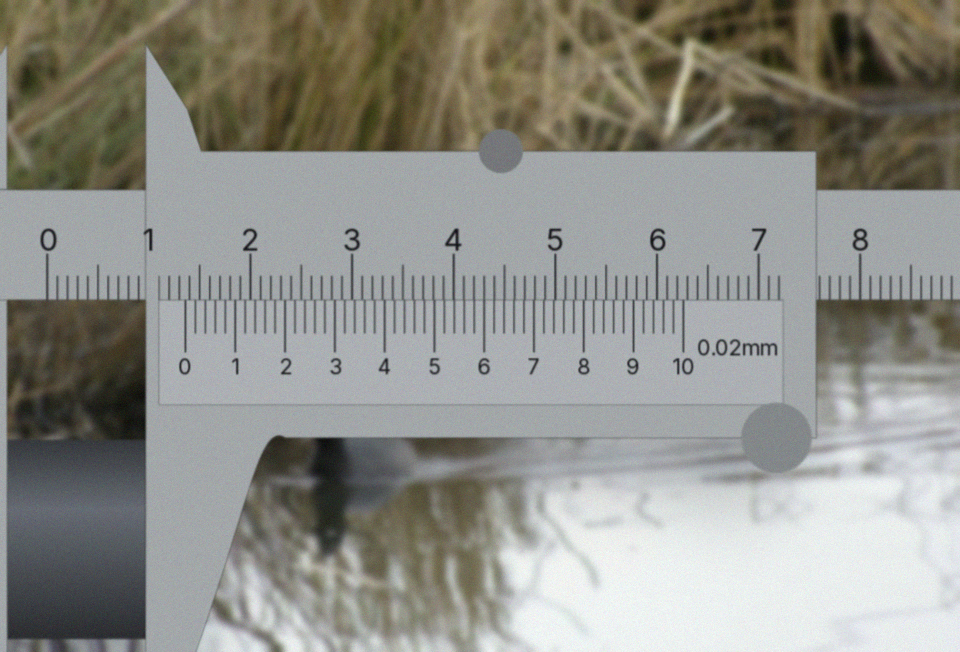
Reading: {"value": 13.6, "unit": "mm"}
